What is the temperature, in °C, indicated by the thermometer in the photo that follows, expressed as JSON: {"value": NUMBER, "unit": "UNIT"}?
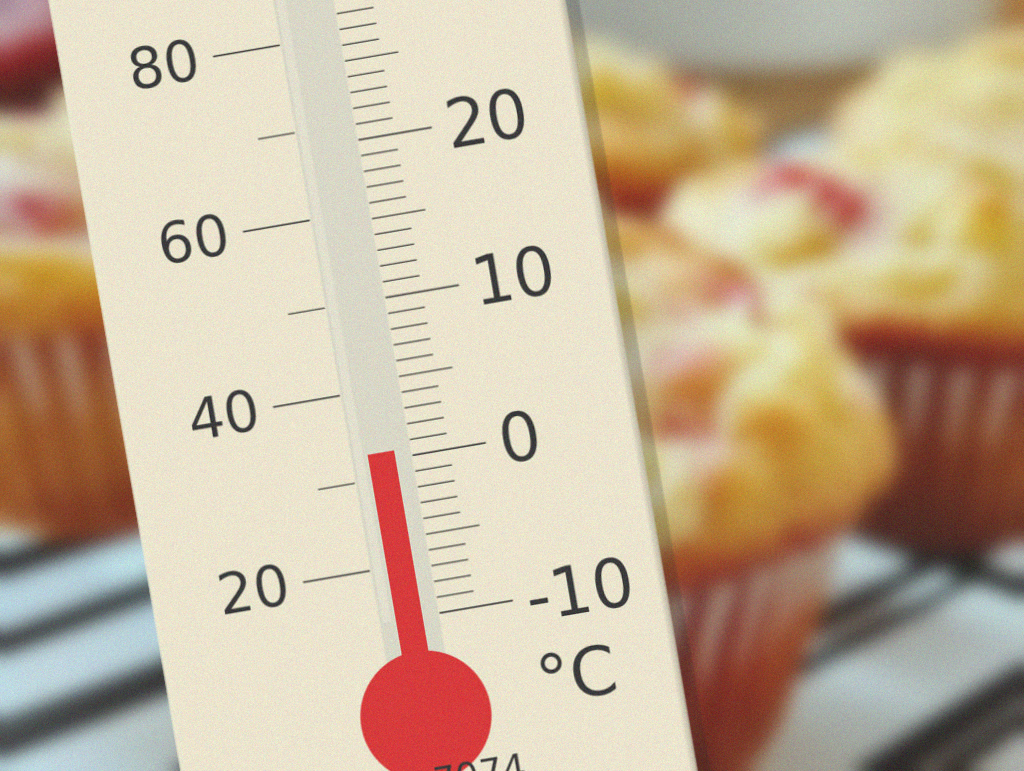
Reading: {"value": 0.5, "unit": "°C"}
